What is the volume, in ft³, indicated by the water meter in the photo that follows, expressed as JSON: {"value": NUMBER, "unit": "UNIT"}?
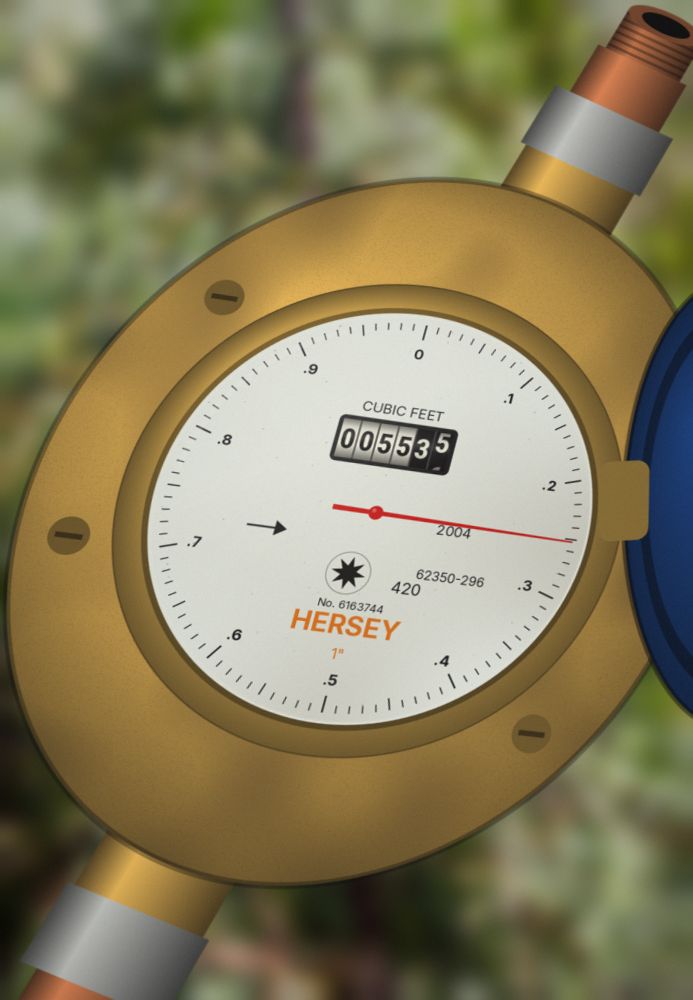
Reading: {"value": 5535.25, "unit": "ft³"}
